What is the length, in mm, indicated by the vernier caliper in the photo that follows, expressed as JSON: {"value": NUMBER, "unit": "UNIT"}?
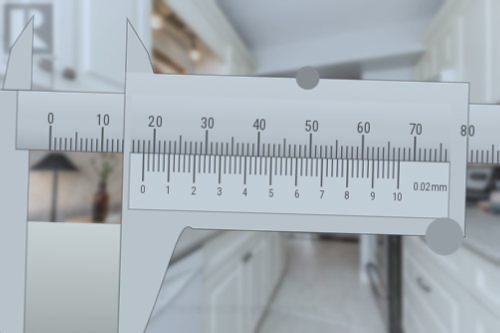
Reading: {"value": 18.0, "unit": "mm"}
